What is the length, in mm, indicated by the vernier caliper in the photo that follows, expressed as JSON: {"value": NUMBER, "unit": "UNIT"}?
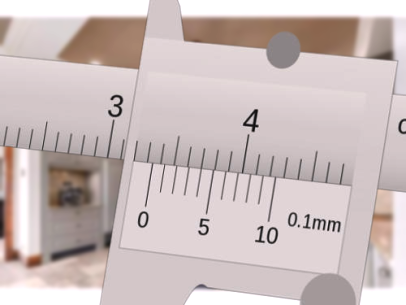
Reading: {"value": 33.4, "unit": "mm"}
